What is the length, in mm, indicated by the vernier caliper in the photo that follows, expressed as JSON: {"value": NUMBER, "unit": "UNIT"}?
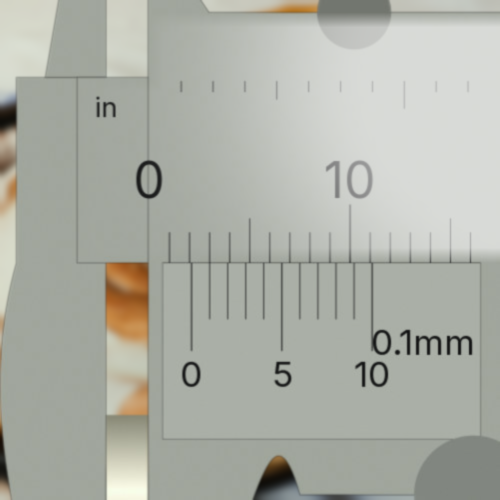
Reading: {"value": 2.1, "unit": "mm"}
